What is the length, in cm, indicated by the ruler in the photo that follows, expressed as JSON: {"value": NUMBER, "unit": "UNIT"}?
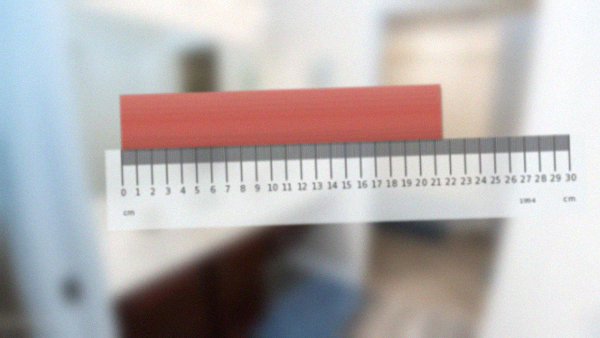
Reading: {"value": 21.5, "unit": "cm"}
